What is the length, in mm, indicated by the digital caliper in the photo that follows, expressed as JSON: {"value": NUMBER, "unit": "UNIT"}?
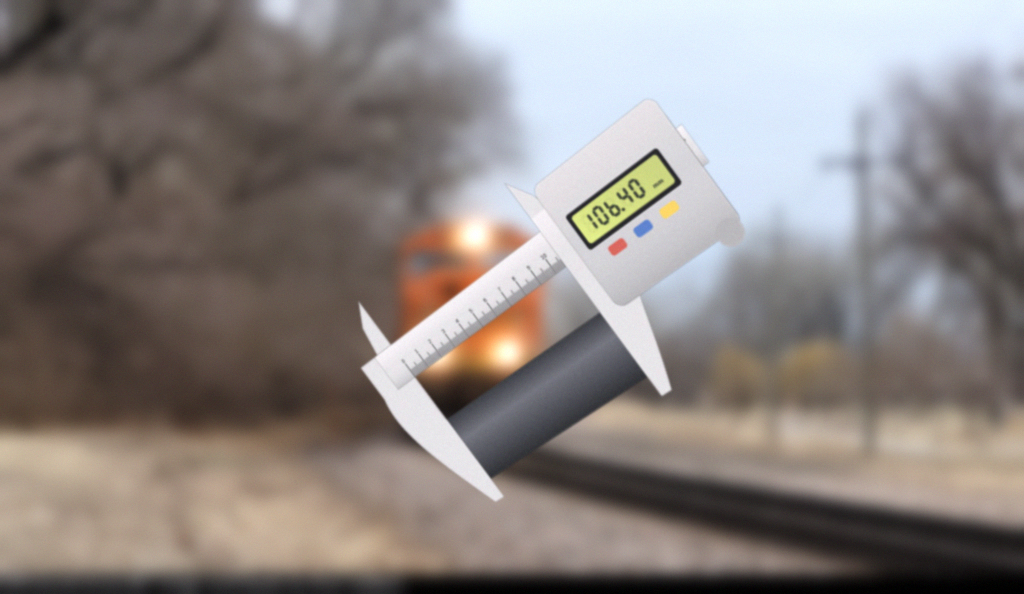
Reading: {"value": 106.40, "unit": "mm"}
